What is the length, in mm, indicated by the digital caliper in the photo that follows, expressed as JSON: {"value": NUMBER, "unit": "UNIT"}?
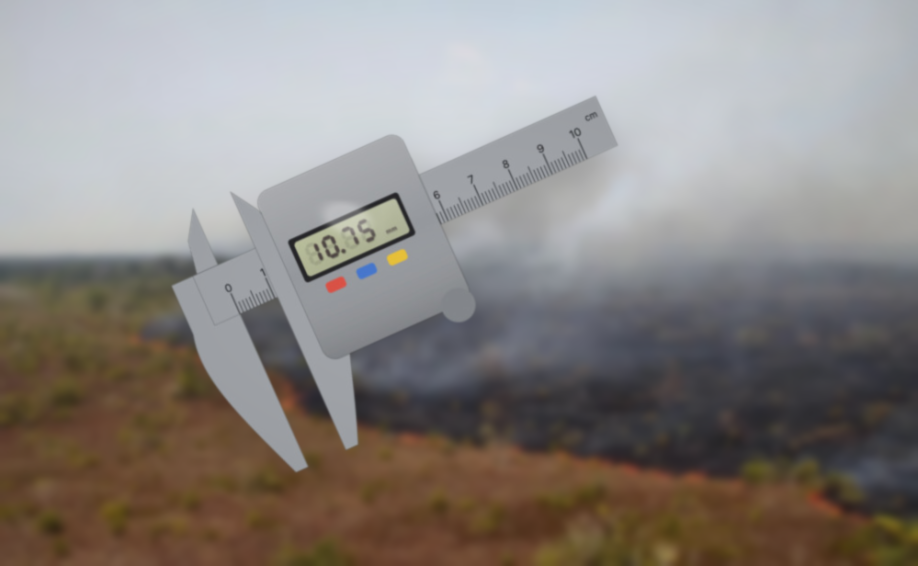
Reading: {"value": 10.75, "unit": "mm"}
